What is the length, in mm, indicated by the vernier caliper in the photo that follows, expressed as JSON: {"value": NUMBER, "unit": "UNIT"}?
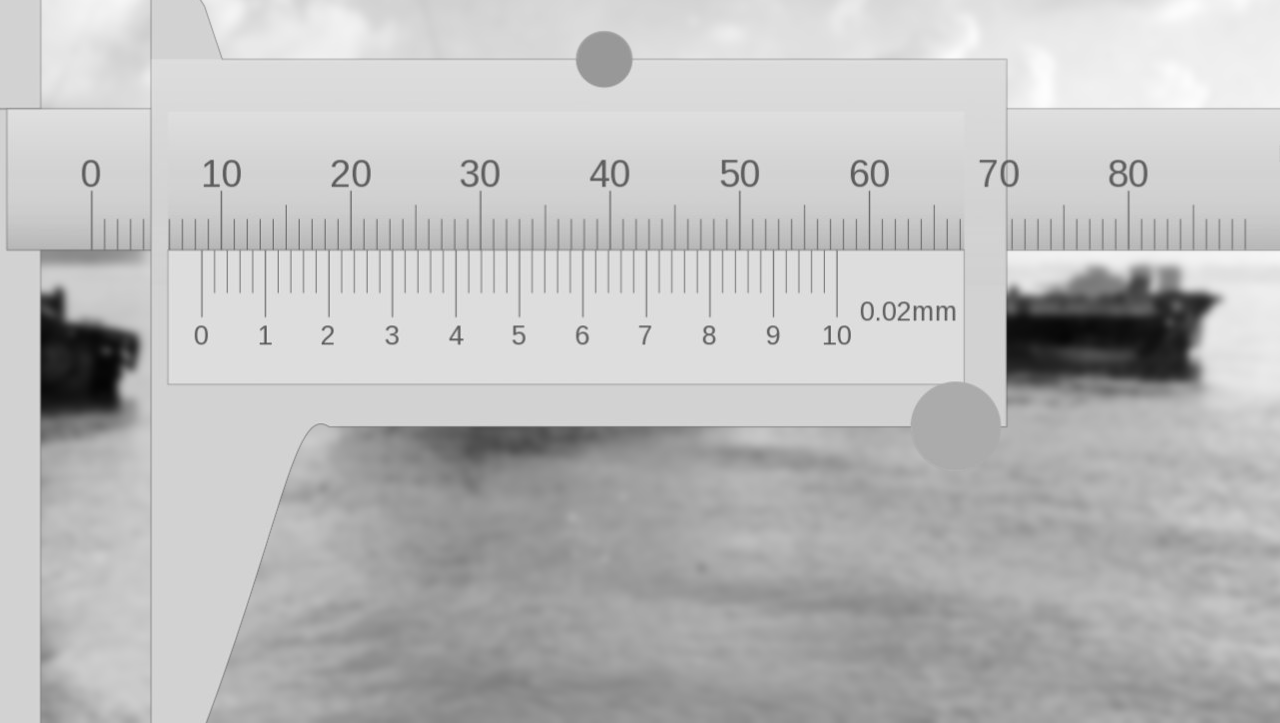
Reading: {"value": 8.5, "unit": "mm"}
